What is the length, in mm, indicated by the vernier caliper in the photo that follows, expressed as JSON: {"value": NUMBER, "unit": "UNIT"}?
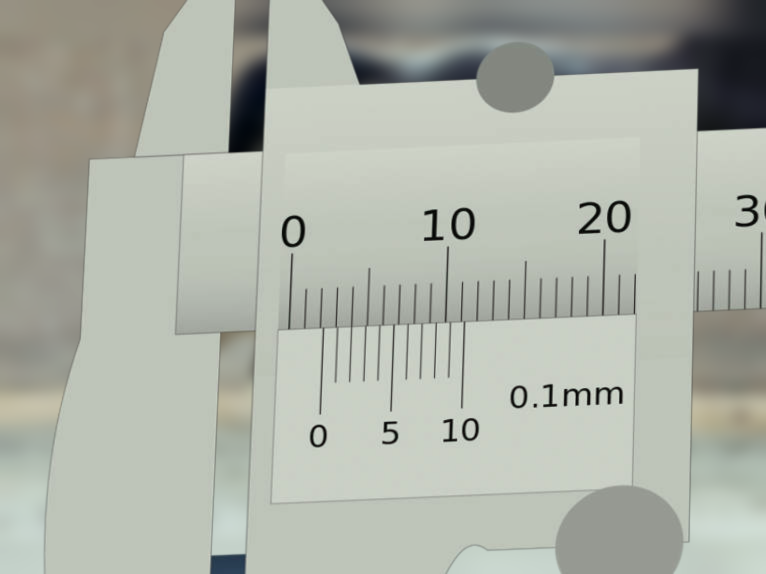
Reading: {"value": 2.2, "unit": "mm"}
